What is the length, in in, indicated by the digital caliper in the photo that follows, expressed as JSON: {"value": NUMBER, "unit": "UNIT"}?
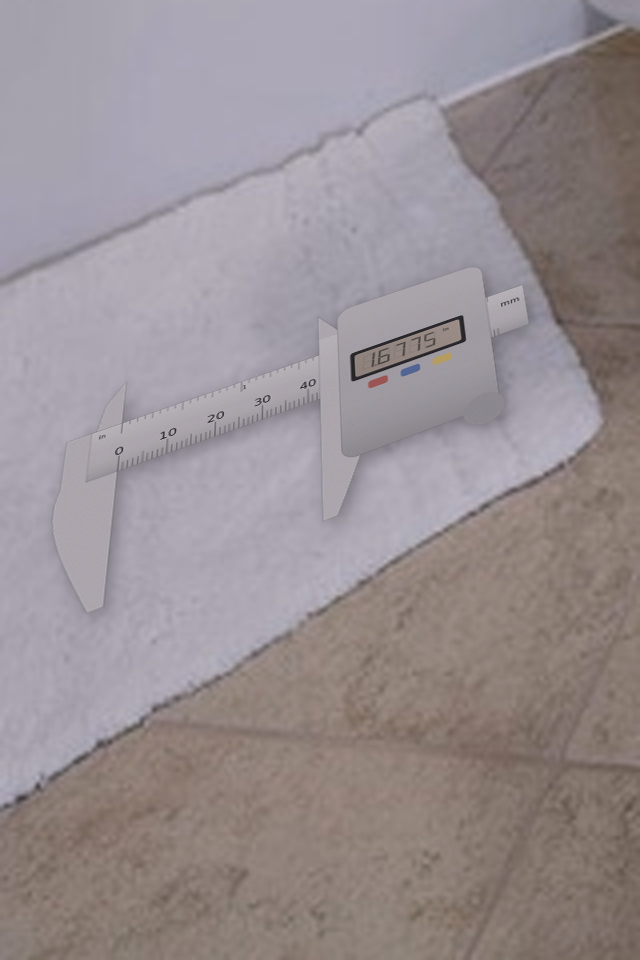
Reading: {"value": 1.6775, "unit": "in"}
